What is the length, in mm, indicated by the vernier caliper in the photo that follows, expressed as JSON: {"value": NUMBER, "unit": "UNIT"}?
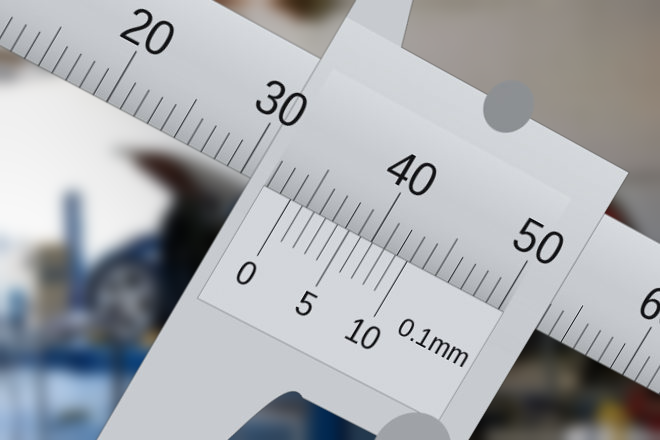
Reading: {"value": 33.8, "unit": "mm"}
